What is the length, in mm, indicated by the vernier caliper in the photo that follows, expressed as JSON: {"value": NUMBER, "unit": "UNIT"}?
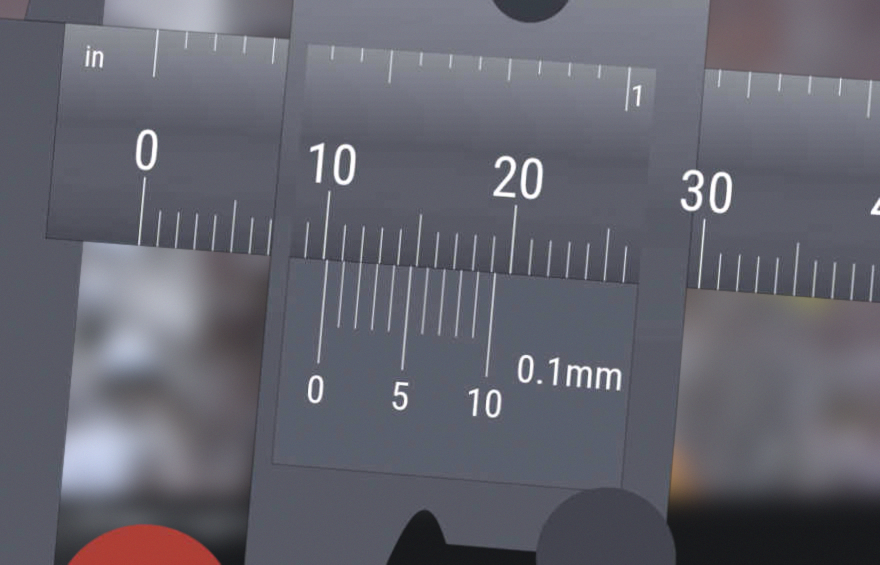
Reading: {"value": 10.2, "unit": "mm"}
